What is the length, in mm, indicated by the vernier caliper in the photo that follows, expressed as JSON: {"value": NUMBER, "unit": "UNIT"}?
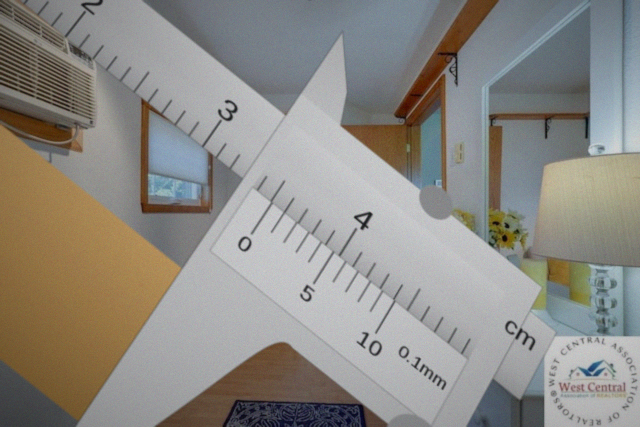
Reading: {"value": 35.1, "unit": "mm"}
